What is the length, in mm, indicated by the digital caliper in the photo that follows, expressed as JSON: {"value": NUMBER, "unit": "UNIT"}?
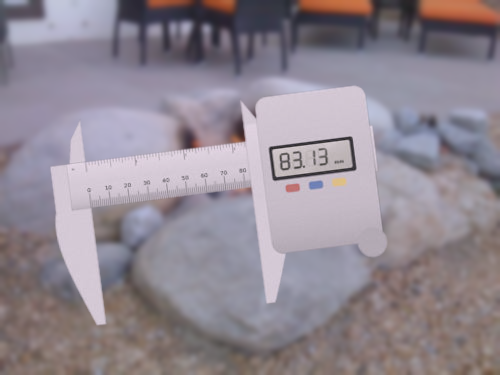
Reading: {"value": 83.13, "unit": "mm"}
